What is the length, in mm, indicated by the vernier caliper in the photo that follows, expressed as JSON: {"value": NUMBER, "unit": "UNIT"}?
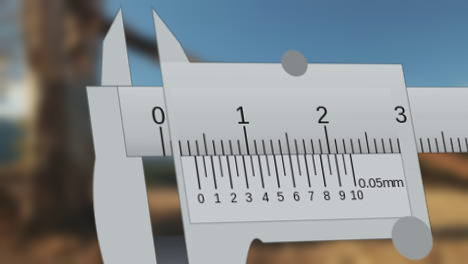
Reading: {"value": 3.6, "unit": "mm"}
